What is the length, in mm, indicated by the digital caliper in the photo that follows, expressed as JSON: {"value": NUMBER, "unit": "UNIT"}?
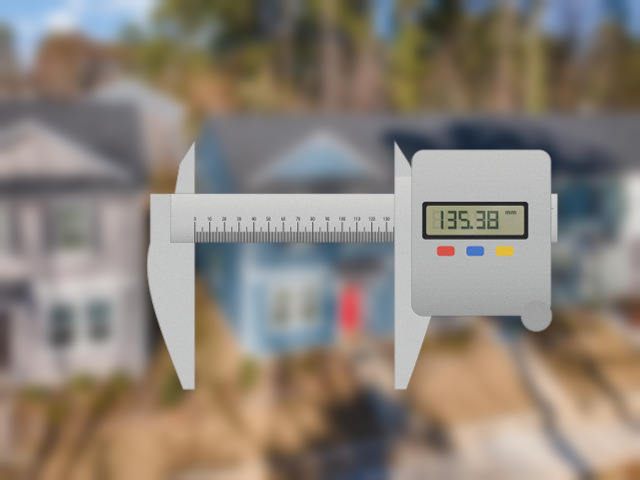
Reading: {"value": 135.38, "unit": "mm"}
